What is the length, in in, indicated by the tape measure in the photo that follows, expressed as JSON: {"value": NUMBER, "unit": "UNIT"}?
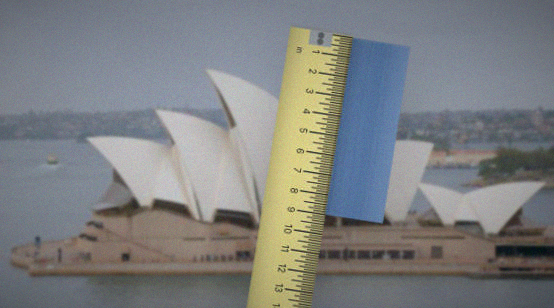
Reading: {"value": 9, "unit": "in"}
